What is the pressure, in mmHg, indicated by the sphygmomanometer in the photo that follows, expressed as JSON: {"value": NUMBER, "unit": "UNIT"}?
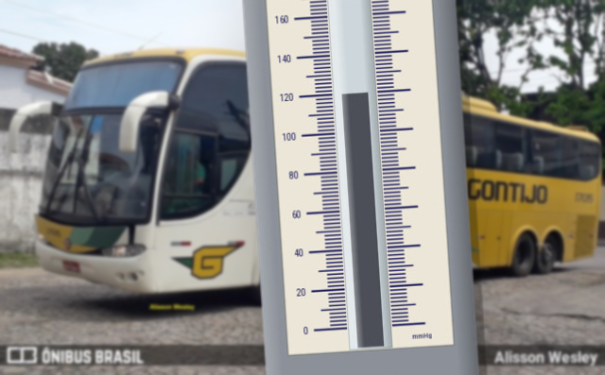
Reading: {"value": 120, "unit": "mmHg"}
